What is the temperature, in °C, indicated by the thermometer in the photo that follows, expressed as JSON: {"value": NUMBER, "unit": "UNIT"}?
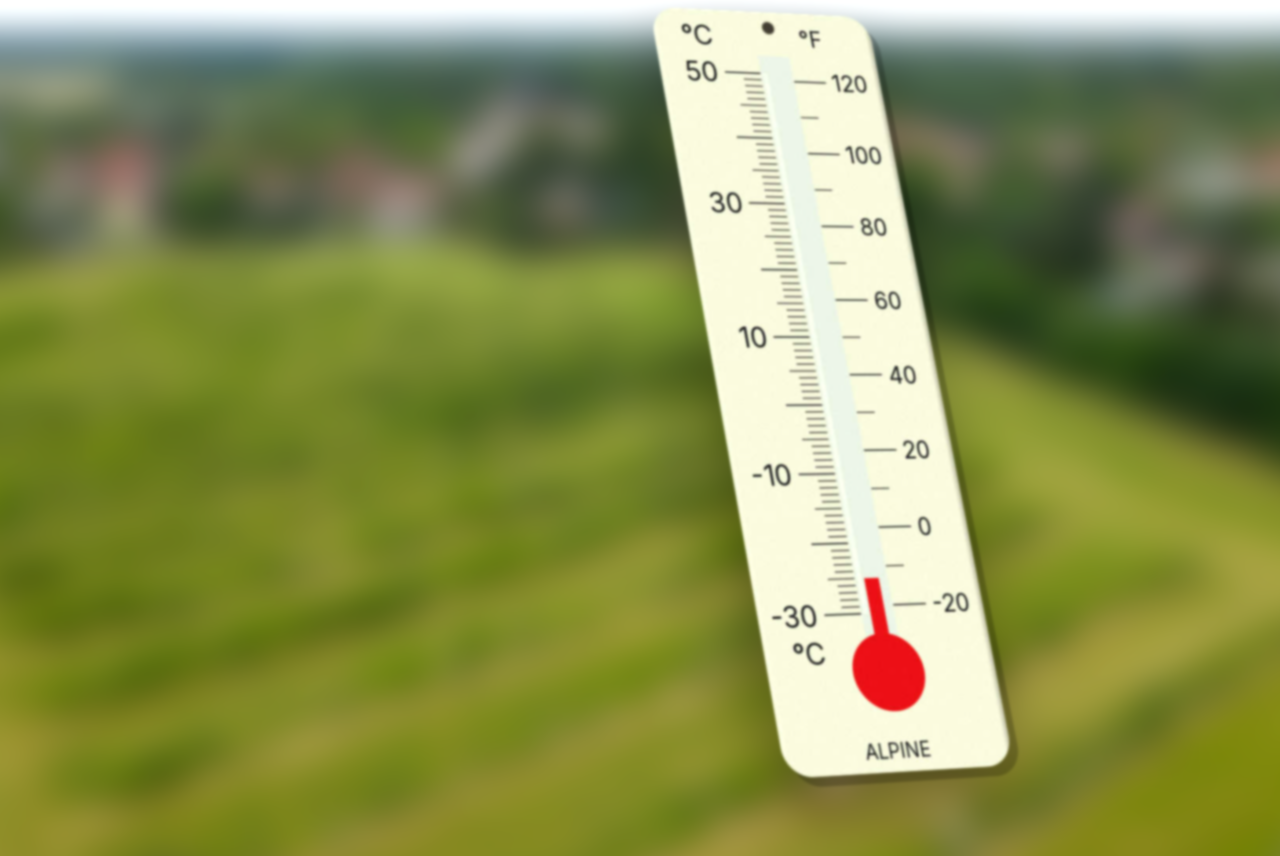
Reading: {"value": -25, "unit": "°C"}
